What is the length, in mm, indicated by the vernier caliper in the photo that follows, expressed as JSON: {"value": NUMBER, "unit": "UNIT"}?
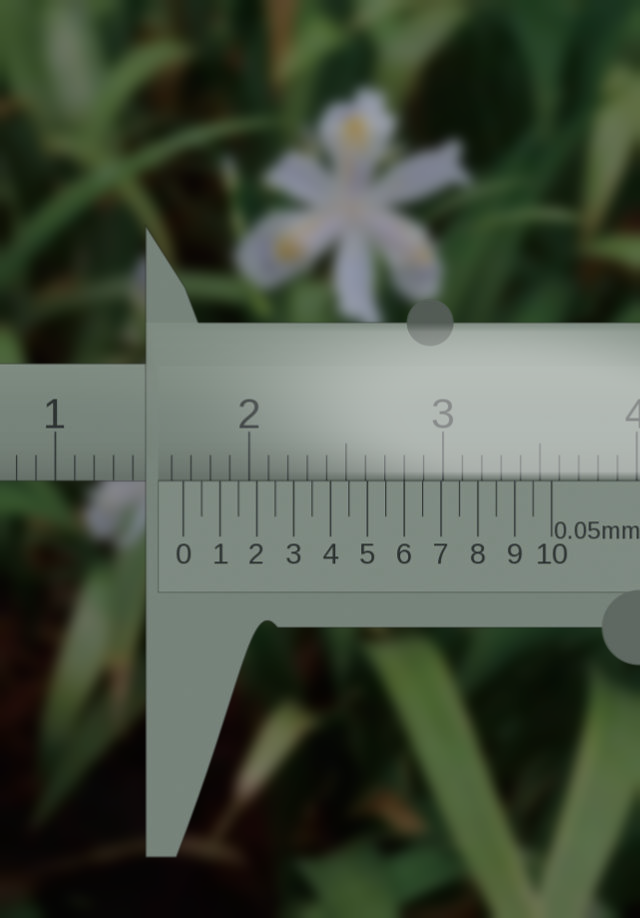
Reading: {"value": 16.6, "unit": "mm"}
